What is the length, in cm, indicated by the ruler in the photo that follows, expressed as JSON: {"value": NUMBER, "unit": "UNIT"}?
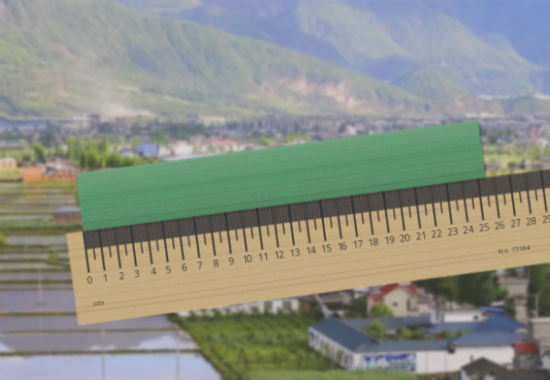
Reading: {"value": 25.5, "unit": "cm"}
